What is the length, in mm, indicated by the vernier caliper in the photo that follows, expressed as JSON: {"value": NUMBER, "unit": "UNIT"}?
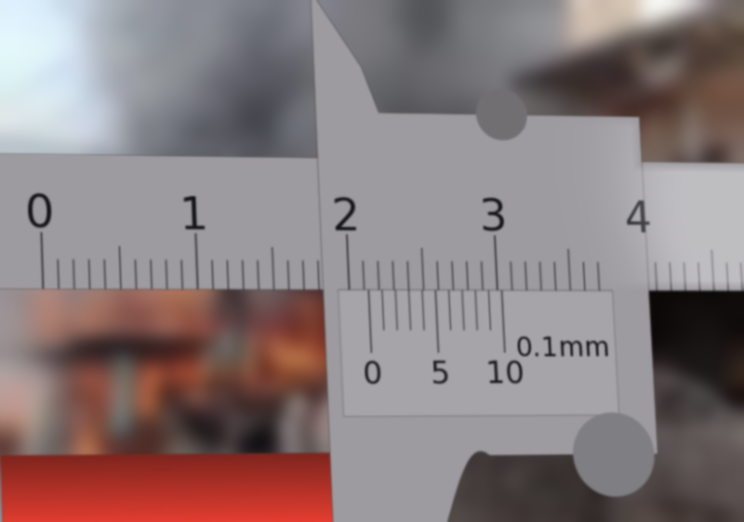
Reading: {"value": 21.3, "unit": "mm"}
